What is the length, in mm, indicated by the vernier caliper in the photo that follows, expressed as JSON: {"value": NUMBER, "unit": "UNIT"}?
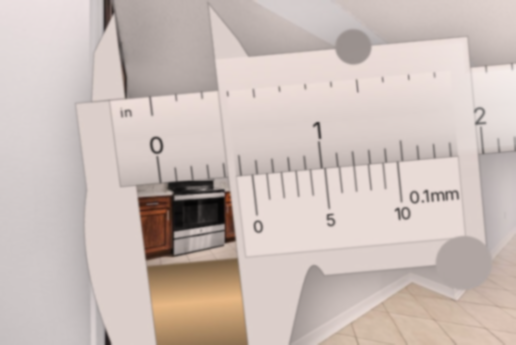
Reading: {"value": 5.7, "unit": "mm"}
